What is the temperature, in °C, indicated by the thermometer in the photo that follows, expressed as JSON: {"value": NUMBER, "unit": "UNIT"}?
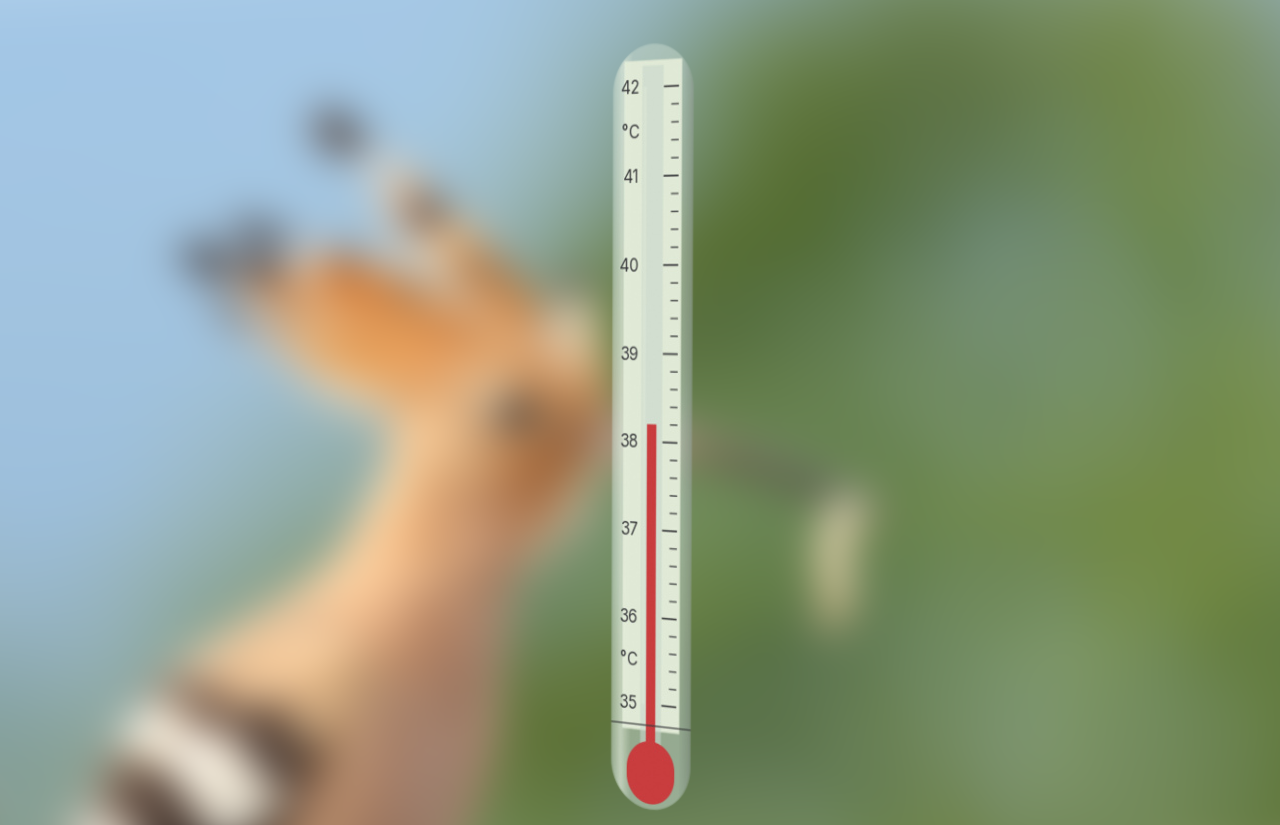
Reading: {"value": 38.2, "unit": "°C"}
